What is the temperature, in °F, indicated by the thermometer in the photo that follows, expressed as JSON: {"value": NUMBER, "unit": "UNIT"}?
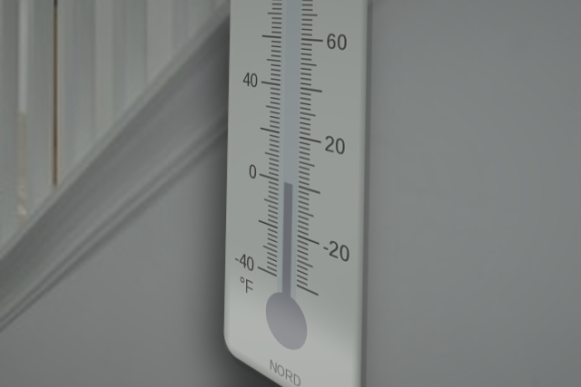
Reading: {"value": 0, "unit": "°F"}
